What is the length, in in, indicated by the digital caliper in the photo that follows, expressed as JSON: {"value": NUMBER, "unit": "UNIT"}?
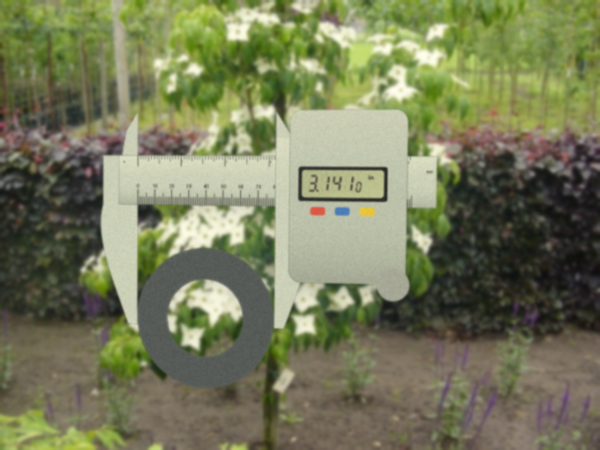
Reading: {"value": 3.1410, "unit": "in"}
